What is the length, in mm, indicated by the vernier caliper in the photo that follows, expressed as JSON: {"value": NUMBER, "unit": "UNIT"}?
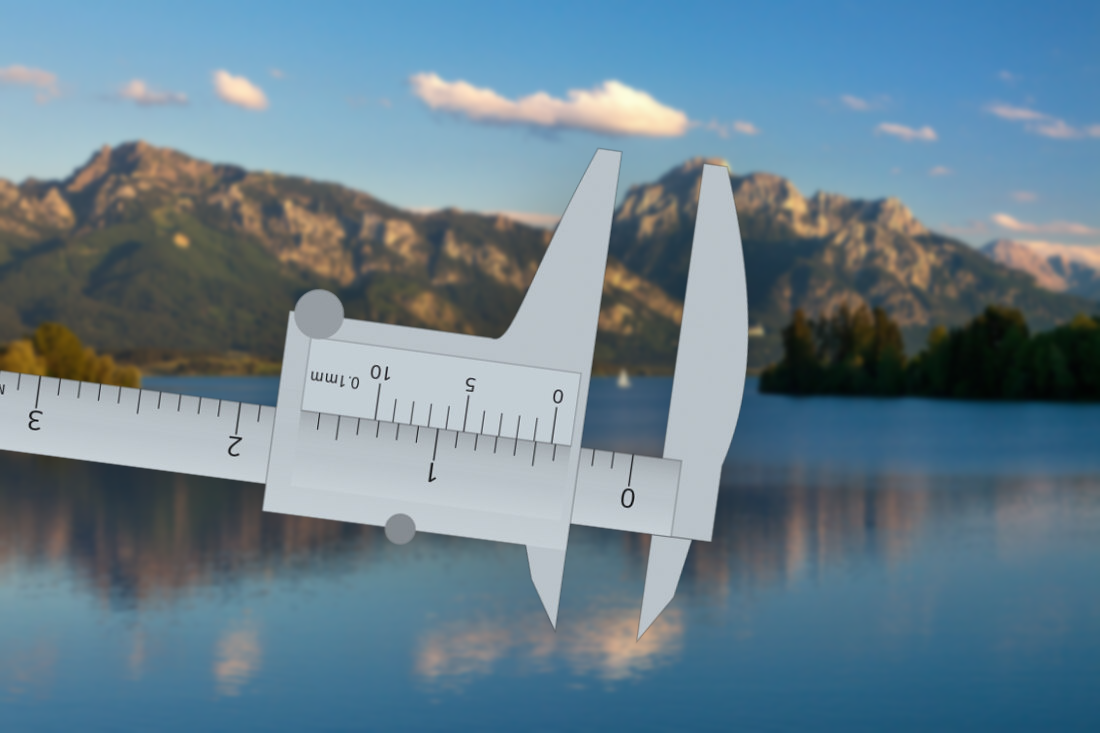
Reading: {"value": 4.2, "unit": "mm"}
